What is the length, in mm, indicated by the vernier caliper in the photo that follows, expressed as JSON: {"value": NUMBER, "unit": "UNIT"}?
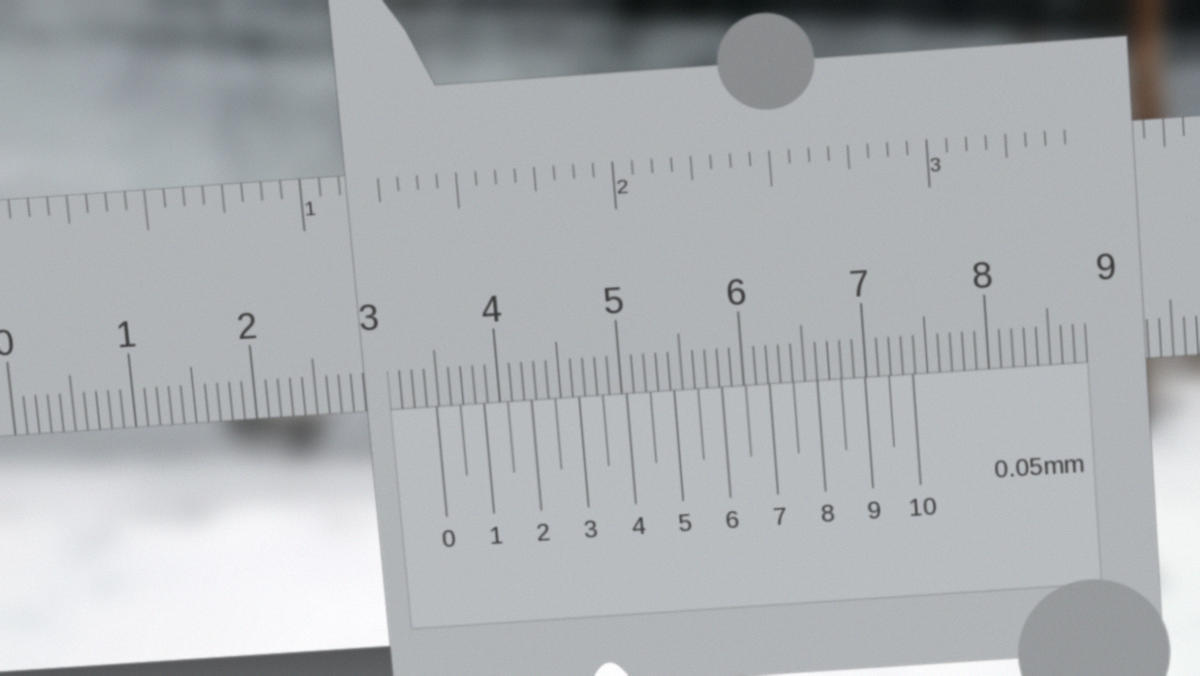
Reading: {"value": 34.8, "unit": "mm"}
